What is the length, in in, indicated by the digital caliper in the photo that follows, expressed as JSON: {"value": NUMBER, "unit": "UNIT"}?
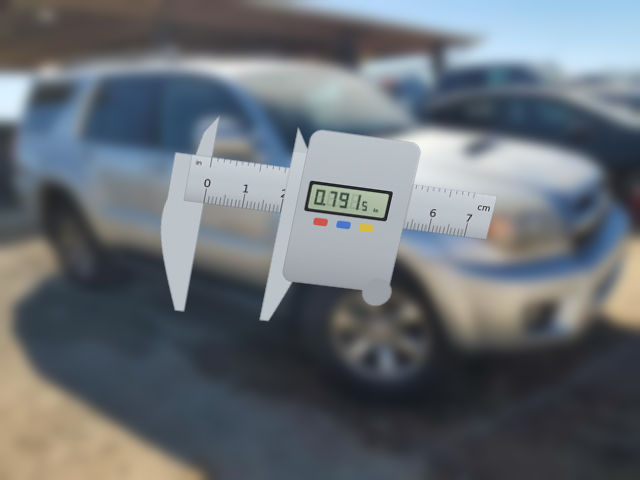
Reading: {"value": 0.7915, "unit": "in"}
